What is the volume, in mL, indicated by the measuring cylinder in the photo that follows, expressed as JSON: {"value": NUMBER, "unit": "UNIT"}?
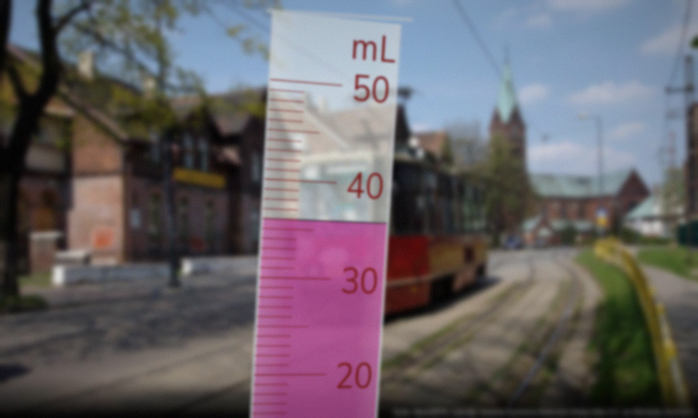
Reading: {"value": 36, "unit": "mL"}
